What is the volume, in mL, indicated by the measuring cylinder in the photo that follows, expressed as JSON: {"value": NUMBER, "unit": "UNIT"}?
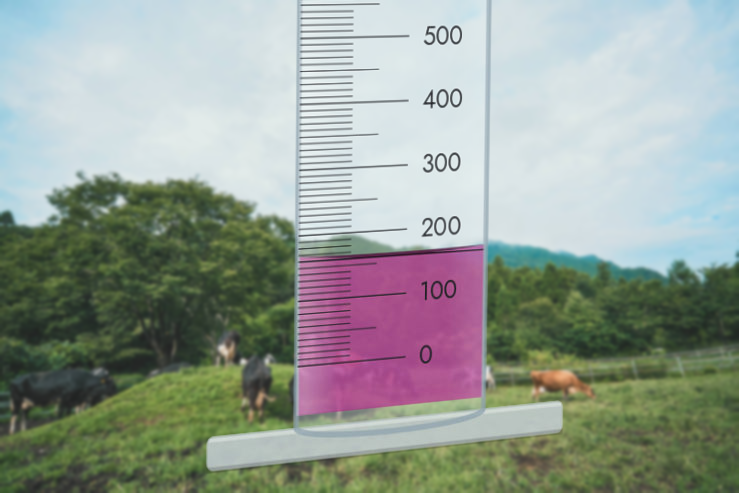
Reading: {"value": 160, "unit": "mL"}
